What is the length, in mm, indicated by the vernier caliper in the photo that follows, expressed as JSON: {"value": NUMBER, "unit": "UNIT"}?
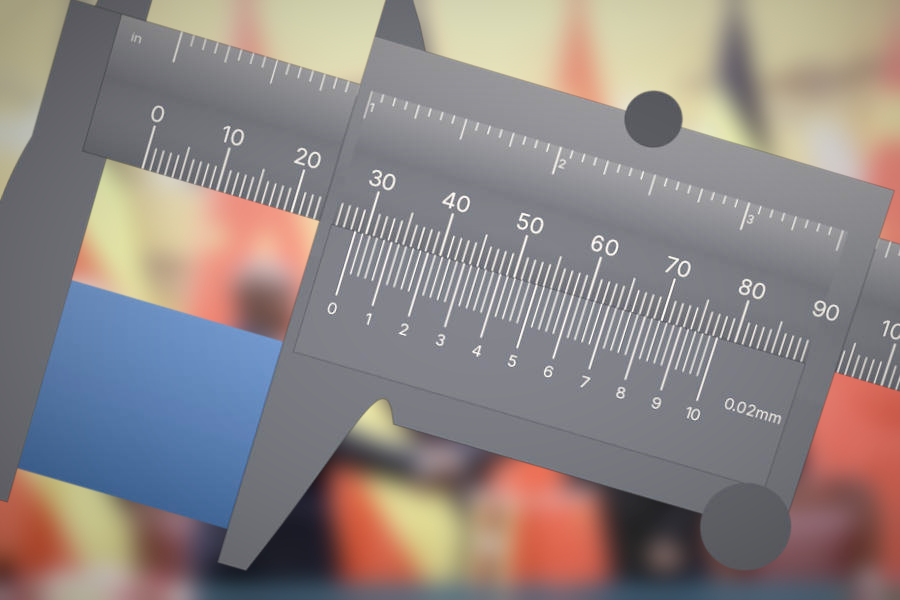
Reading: {"value": 28.6, "unit": "mm"}
